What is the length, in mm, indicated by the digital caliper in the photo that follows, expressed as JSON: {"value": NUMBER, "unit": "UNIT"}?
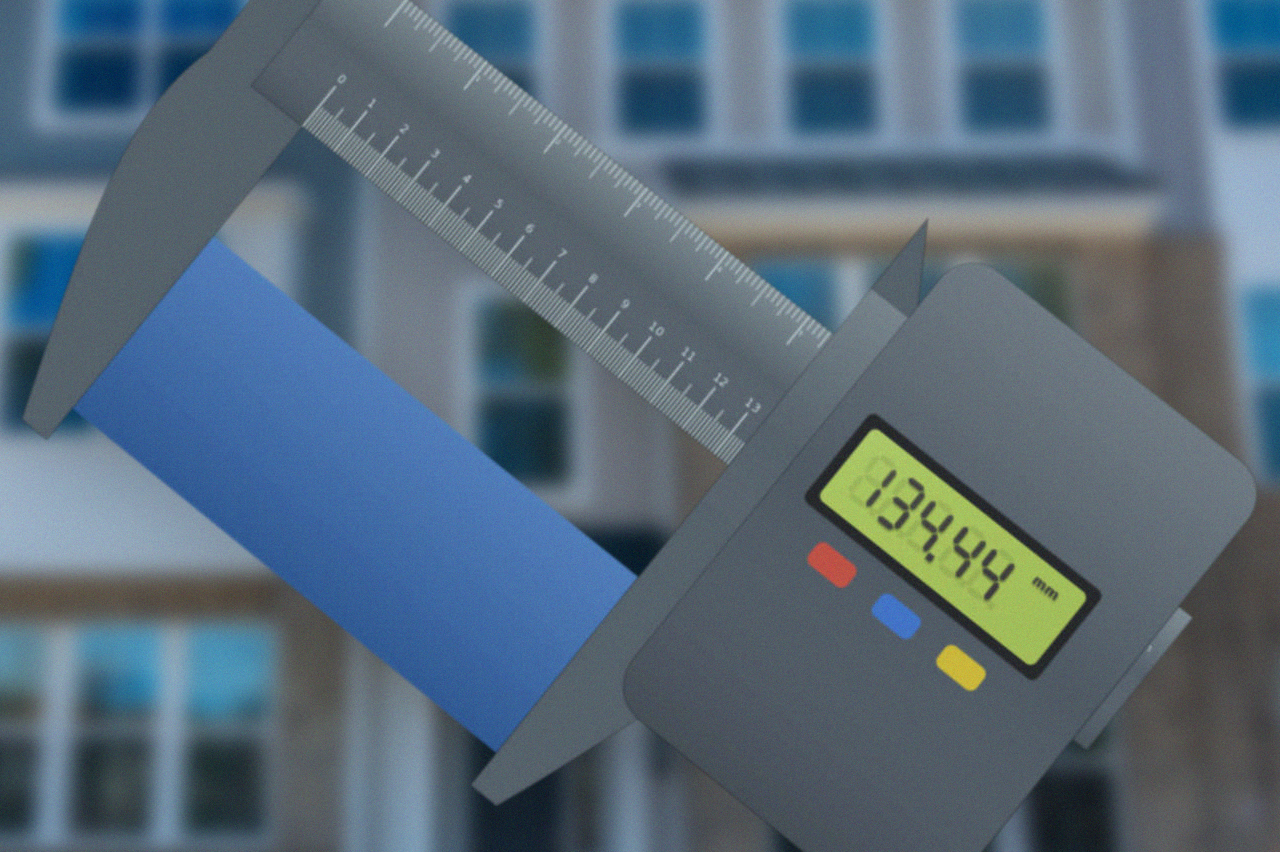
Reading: {"value": 134.44, "unit": "mm"}
